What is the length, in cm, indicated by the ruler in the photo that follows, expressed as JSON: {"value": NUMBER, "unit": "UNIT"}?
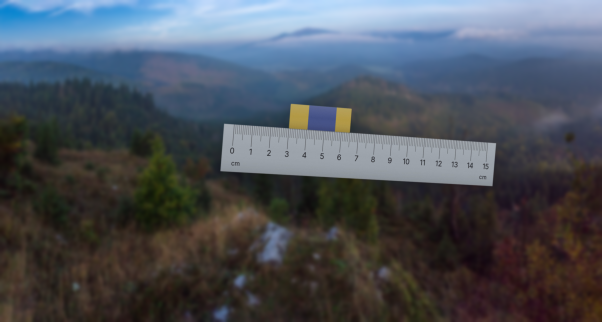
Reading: {"value": 3.5, "unit": "cm"}
